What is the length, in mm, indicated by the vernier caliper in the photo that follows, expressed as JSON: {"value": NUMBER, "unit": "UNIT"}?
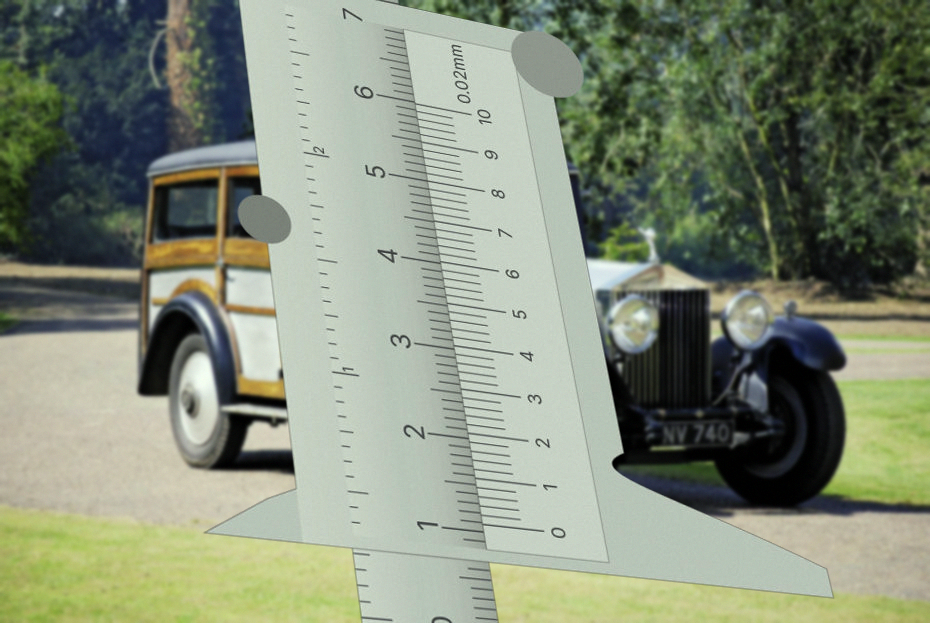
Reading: {"value": 10.8, "unit": "mm"}
